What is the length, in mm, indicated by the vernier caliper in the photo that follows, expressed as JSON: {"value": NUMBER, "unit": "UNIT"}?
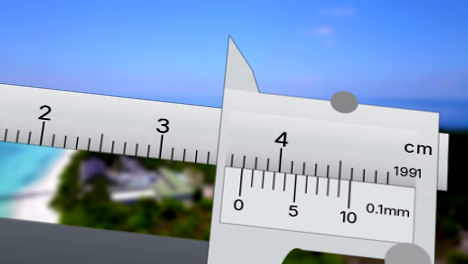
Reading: {"value": 36.9, "unit": "mm"}
